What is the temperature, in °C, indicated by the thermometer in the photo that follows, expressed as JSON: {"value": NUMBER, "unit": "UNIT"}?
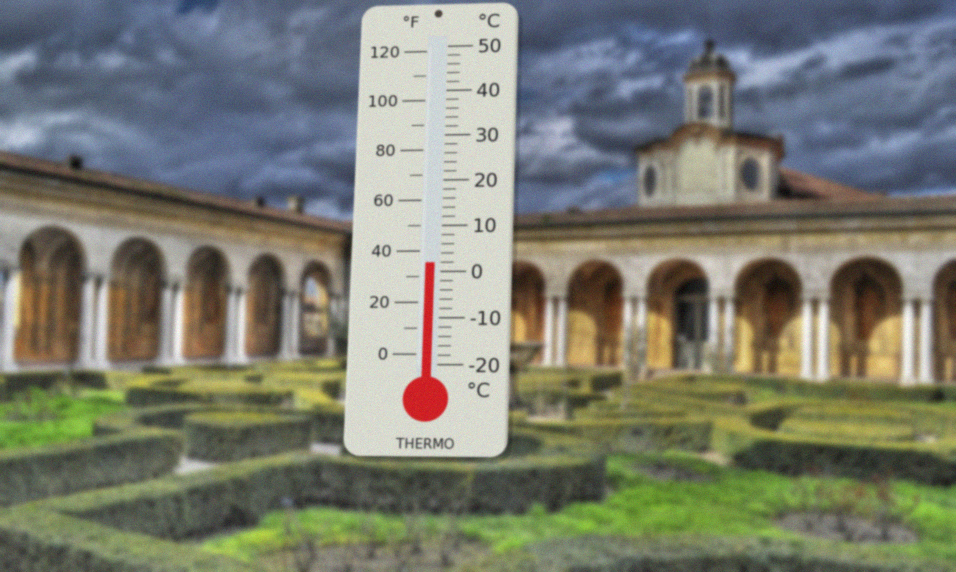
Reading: {"value": 2, "unit": "°C"}
